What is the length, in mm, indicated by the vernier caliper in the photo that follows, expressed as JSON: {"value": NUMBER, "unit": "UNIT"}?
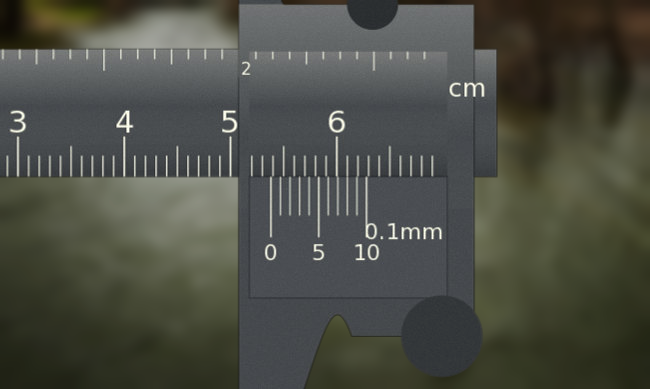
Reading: {"value": 53.8, "unit": "mm"}
